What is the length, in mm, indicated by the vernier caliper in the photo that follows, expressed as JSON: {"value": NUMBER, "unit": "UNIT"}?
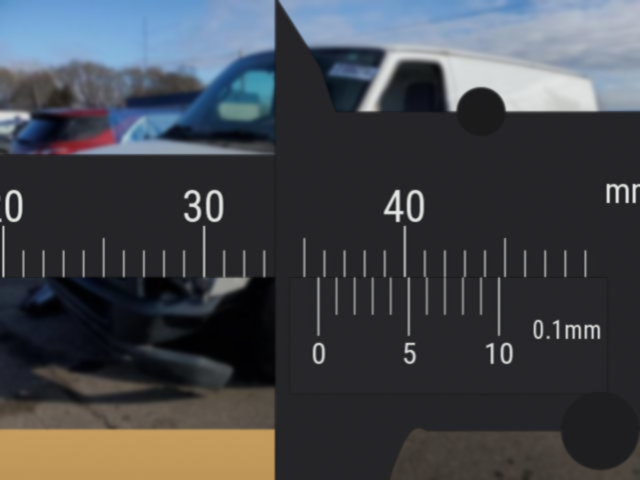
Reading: {"value": 35.7, "unit": "mm"}
